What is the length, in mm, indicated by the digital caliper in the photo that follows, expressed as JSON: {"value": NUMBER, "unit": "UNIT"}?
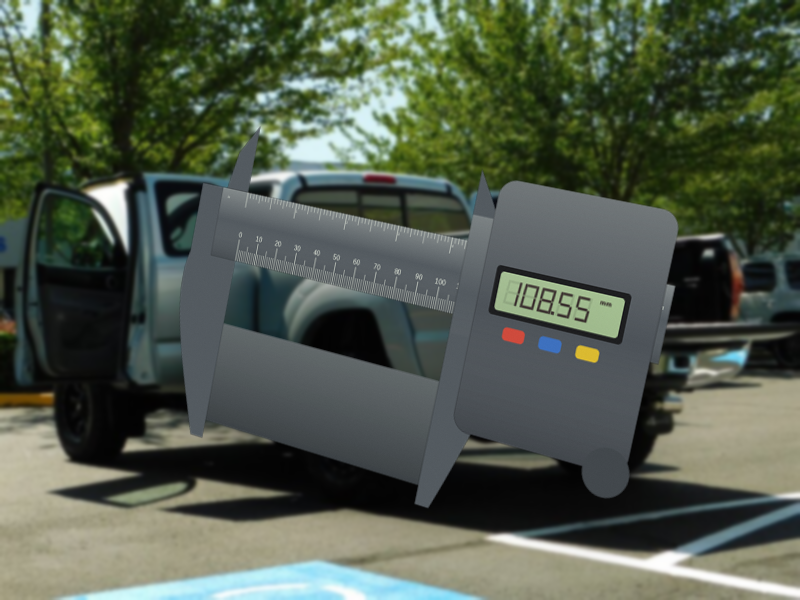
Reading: {"value": 108.55, "unit": "mm"}
